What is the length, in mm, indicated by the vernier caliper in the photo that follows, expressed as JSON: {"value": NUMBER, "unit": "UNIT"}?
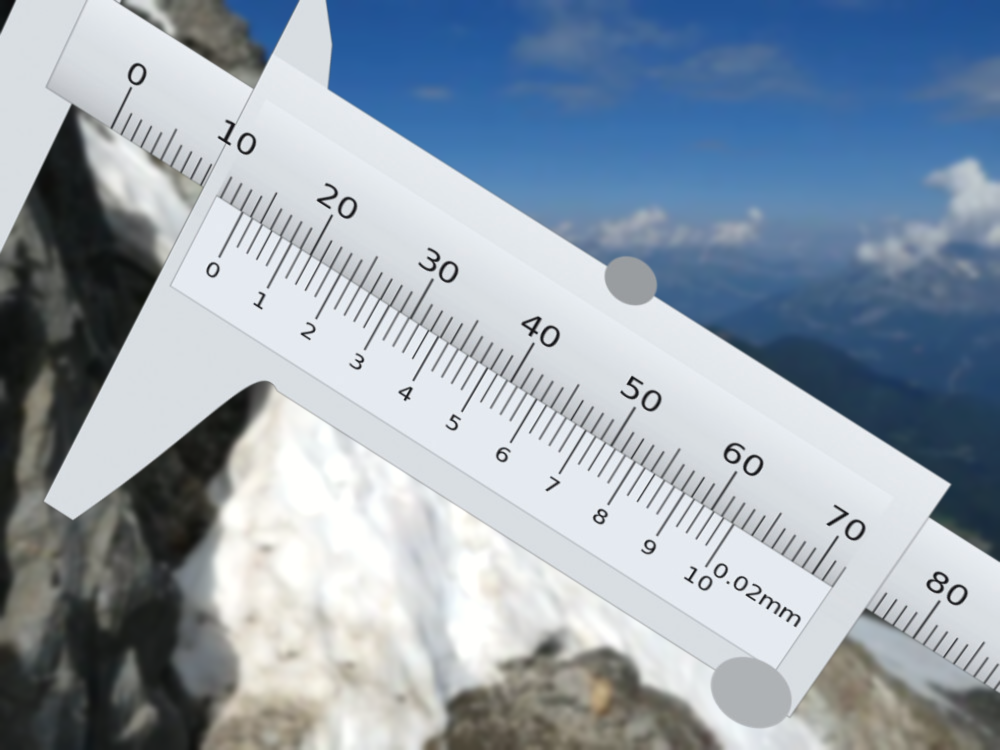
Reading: {"value": 13.2, "unit": "mm"}
